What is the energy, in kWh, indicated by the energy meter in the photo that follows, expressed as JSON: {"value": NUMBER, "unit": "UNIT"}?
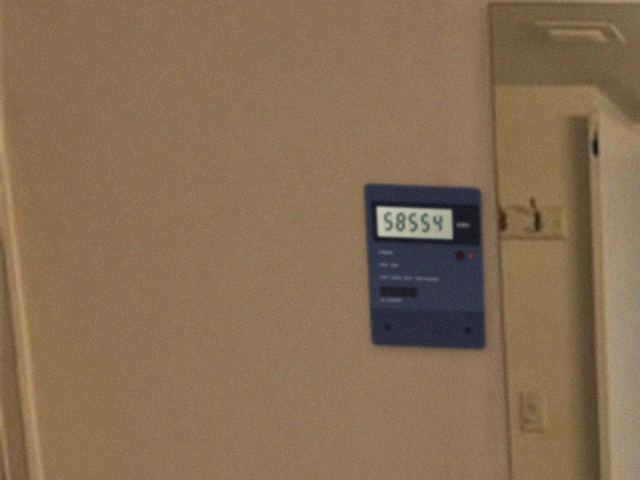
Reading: {"value": 58554, "unit": "kWh"}
